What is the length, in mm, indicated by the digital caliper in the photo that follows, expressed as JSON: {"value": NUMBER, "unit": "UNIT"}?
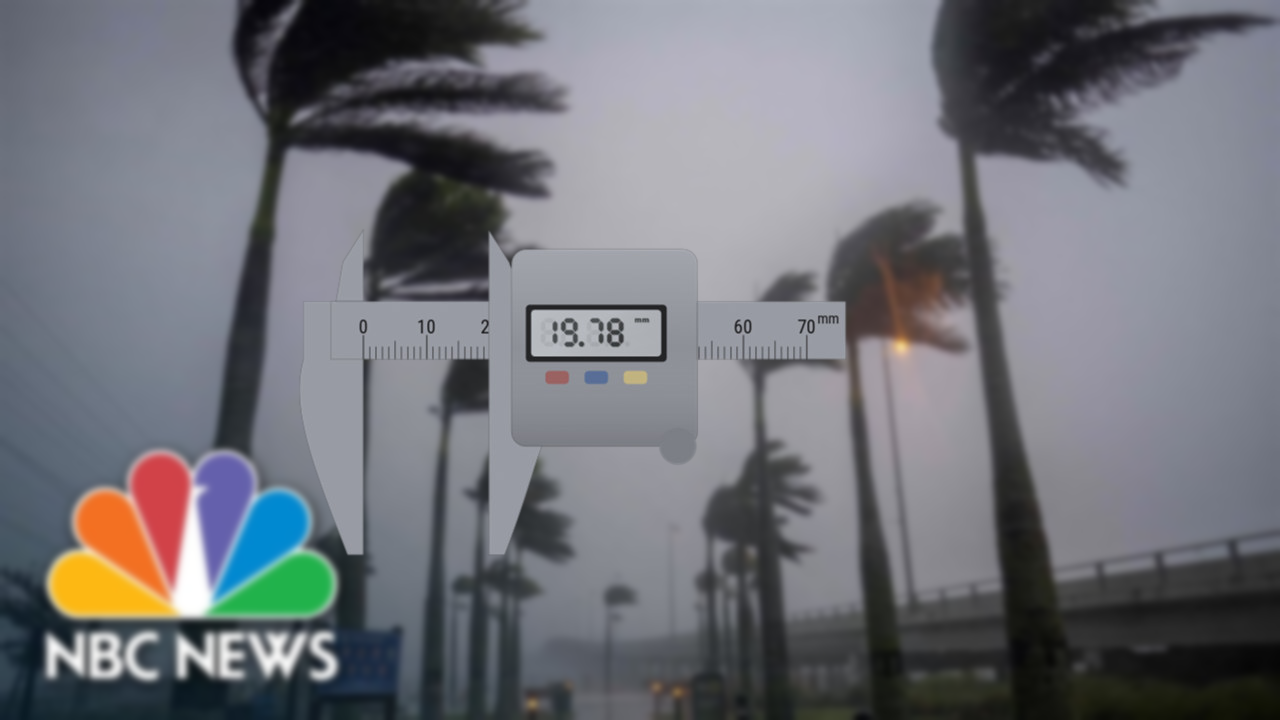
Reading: {"value": 19.78, "unit": "mm"}
